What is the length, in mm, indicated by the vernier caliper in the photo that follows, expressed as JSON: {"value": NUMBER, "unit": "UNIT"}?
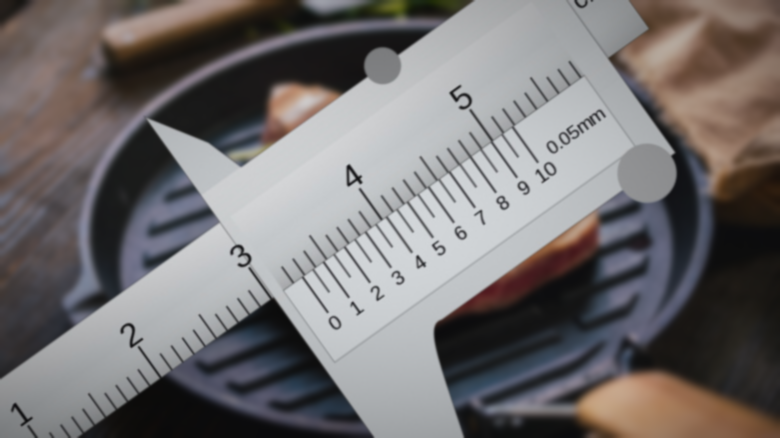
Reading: {"value": 32.8, "unit": "mm"}
